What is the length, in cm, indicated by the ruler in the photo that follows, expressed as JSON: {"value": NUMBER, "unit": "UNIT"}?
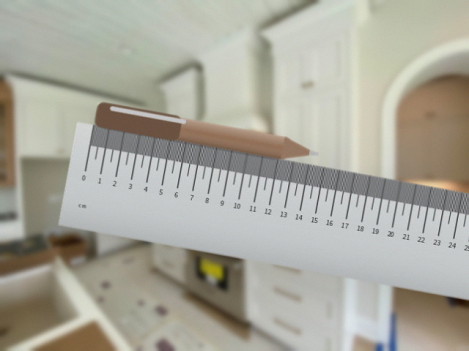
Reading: {"value": 14.5, "unit": "cm"}
